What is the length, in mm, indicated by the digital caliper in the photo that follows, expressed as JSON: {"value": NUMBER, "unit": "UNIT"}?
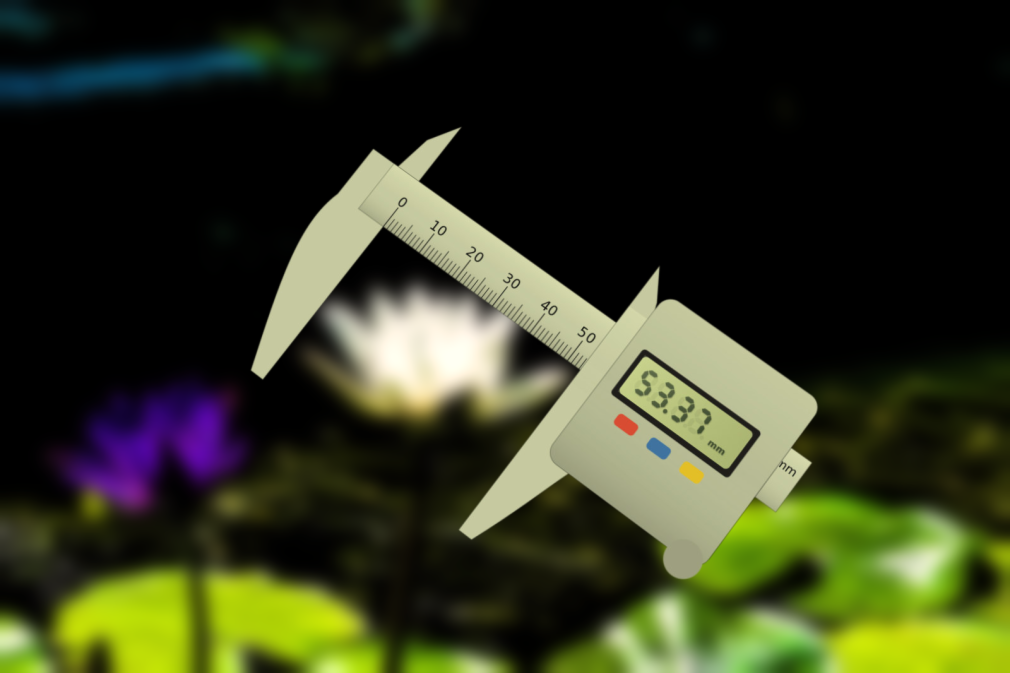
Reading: {"value": 53.37, "unit": "mm"}
